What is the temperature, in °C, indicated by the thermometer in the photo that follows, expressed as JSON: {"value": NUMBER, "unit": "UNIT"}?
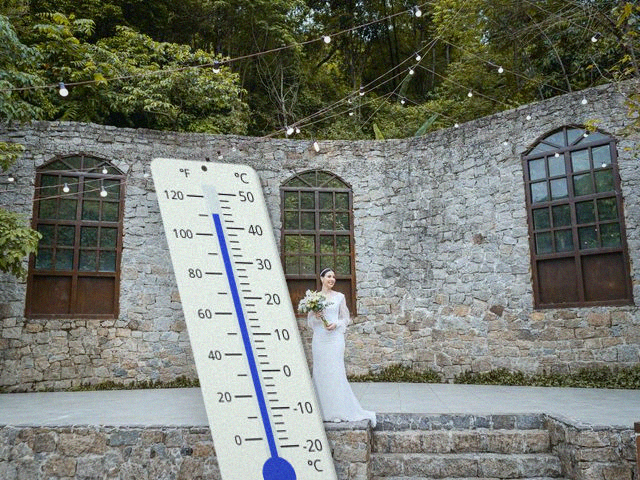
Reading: {"value": 44, "unit": "°C"}
